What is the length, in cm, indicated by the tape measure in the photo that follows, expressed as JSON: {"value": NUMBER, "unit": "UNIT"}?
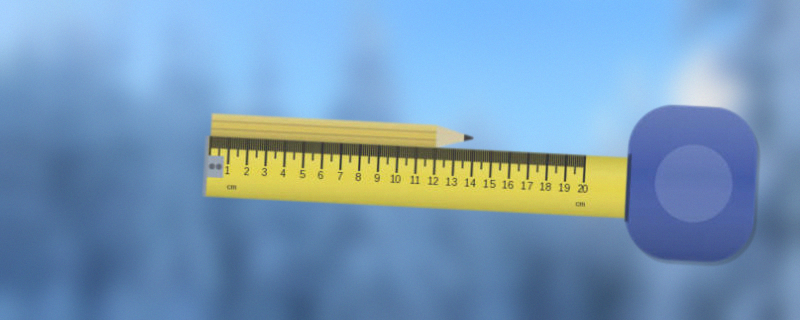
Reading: {"value": 14, "unit": "cm"}
